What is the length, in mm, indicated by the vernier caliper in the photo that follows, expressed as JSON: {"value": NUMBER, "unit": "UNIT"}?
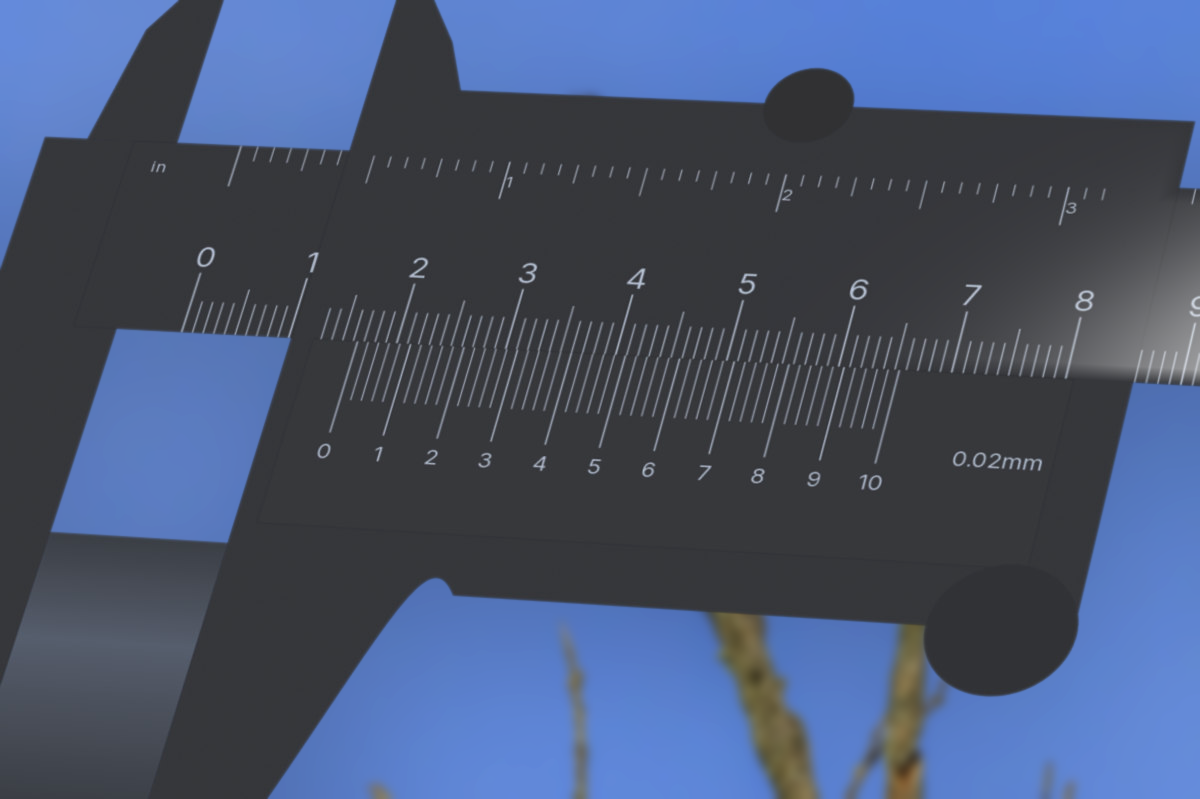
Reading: {"value": 16.4, "unit": "mm"}
